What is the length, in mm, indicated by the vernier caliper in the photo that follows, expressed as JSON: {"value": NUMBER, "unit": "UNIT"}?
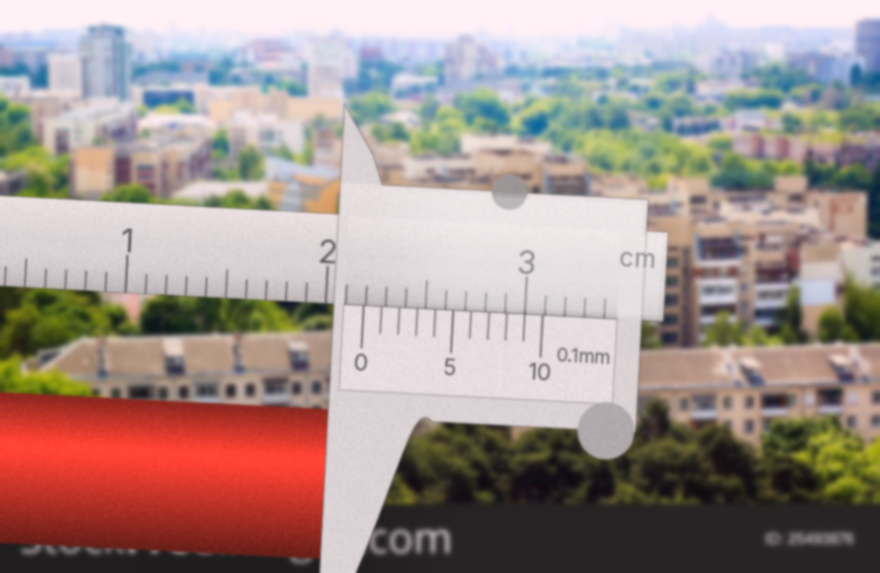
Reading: {"value": 21.9, "unit": "mm"}
